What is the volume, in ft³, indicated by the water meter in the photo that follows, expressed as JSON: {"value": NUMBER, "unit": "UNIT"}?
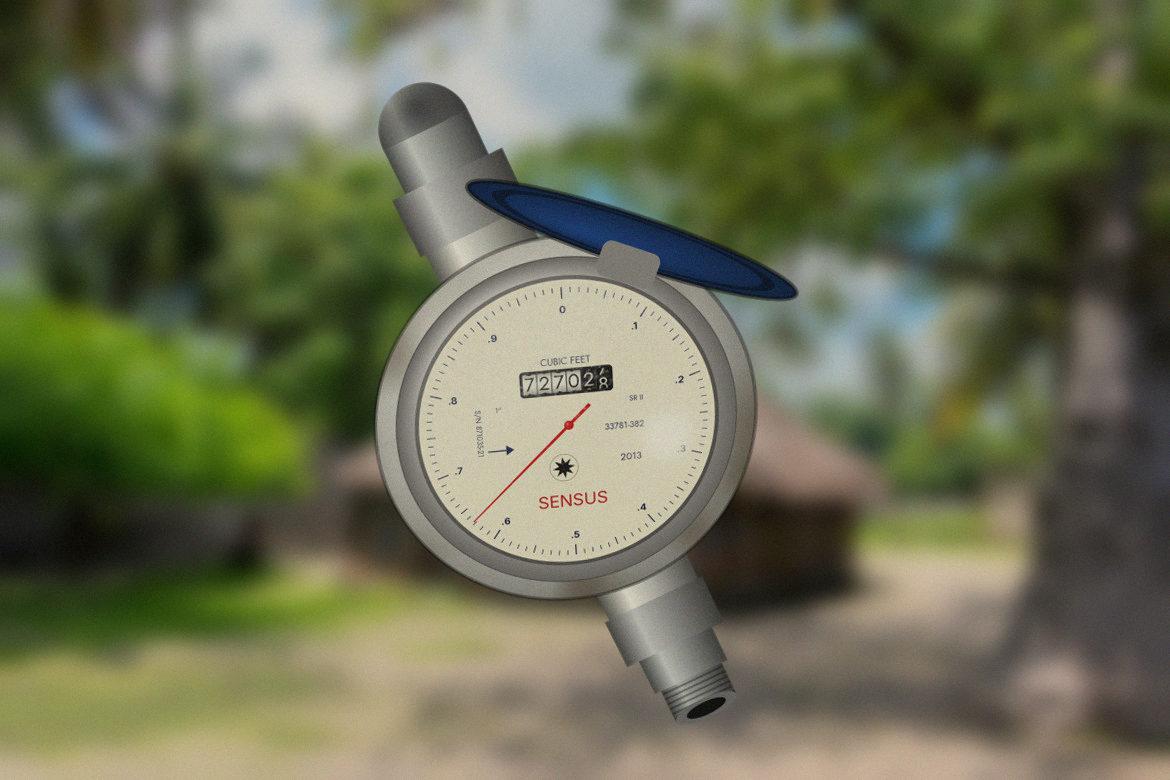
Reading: {"value": 727027.63, "unit": "ft³"}
